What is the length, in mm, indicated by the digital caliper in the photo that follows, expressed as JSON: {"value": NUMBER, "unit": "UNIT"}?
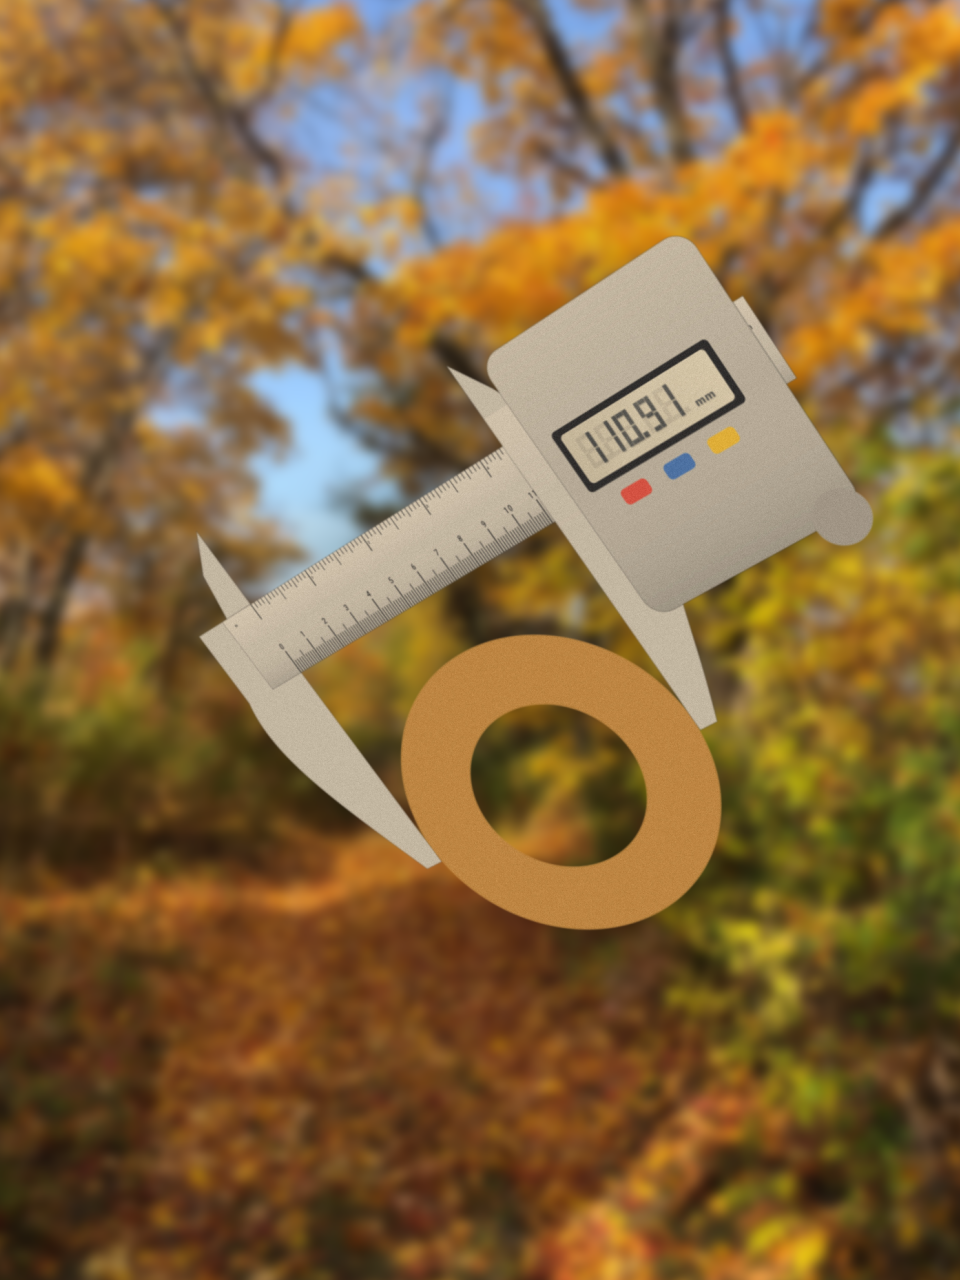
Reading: {"value": 110.91, "unit": "mm"}
